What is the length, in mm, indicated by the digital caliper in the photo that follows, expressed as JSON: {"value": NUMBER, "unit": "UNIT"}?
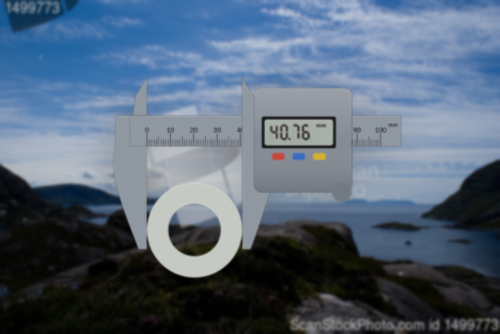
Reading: {"value": 40.76, "unit": "mm"}
